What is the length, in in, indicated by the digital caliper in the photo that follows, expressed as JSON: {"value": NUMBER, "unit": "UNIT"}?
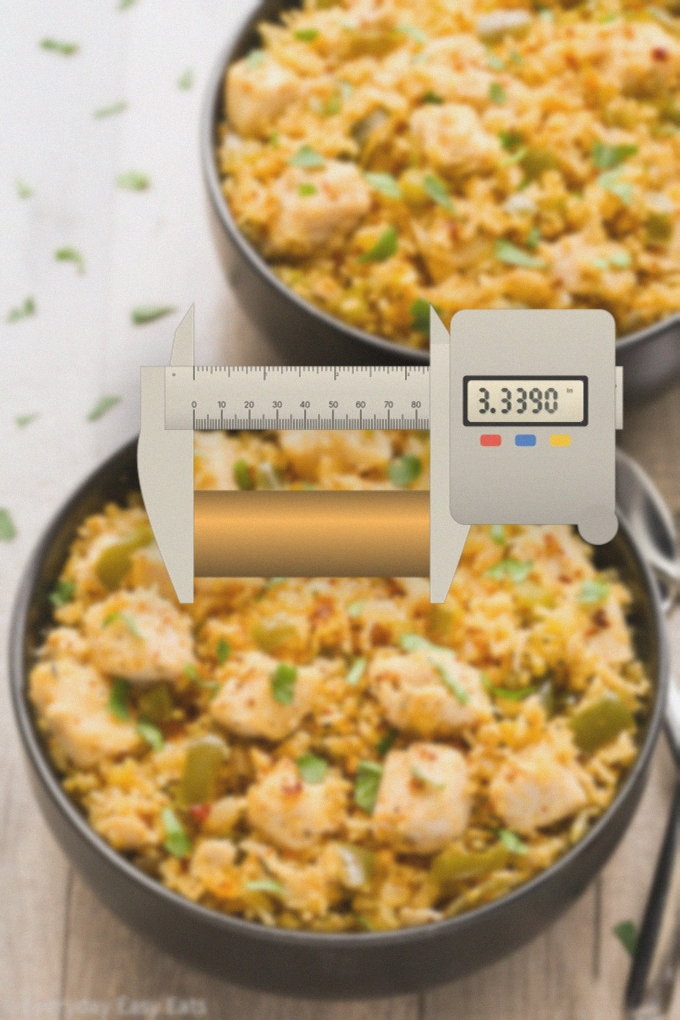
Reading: {"value": 3.3390, "unit": "in"}
